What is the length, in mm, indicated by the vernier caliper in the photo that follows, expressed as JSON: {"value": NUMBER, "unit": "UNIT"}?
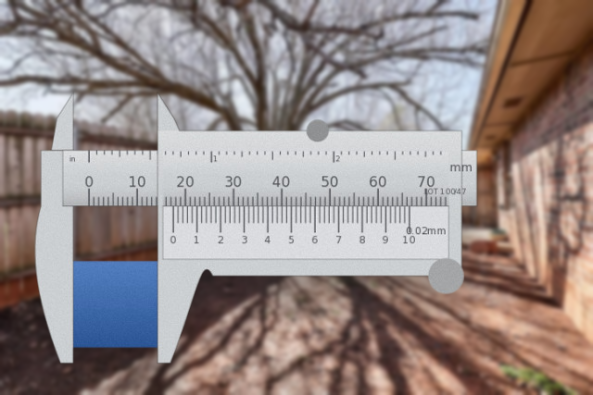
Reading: {"value": 17.5, "unit": "mm"}
